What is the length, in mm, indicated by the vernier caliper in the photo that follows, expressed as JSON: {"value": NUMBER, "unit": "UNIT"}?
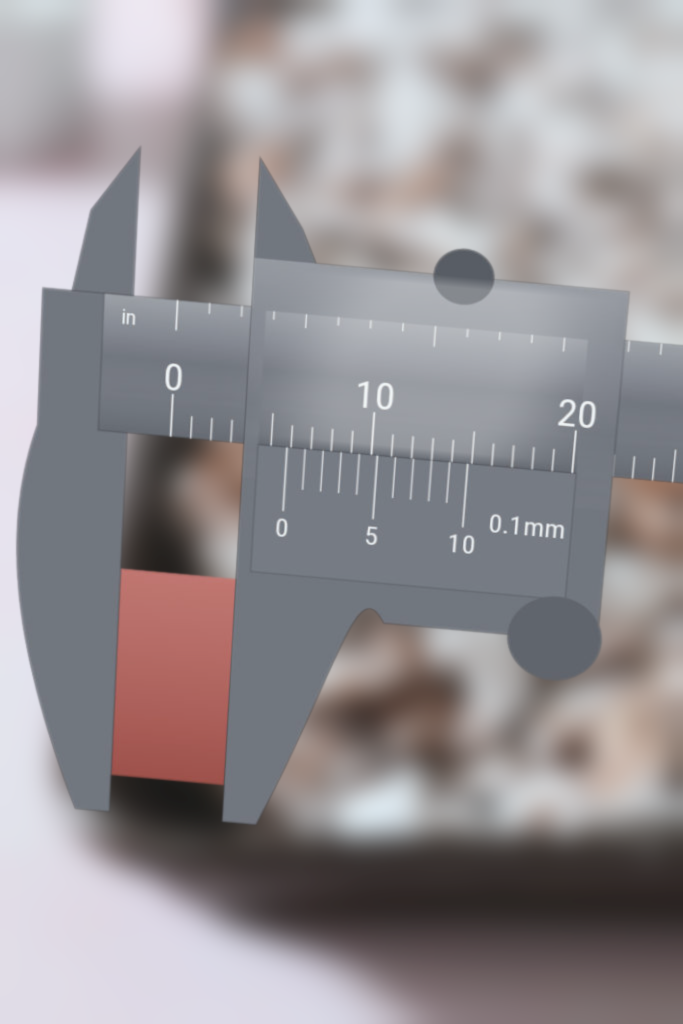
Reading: {"value": 5.8, "unit": "mm"}
